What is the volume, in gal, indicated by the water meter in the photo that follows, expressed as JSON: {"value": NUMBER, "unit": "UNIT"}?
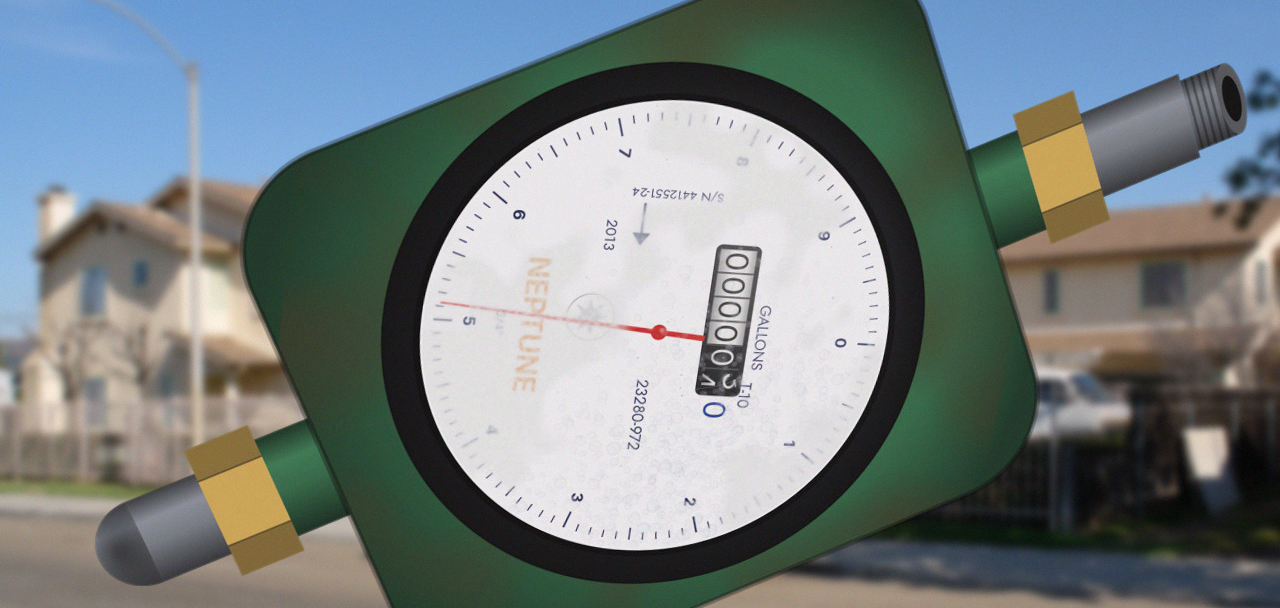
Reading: {"value": 35.1, "unit": "gal"}
